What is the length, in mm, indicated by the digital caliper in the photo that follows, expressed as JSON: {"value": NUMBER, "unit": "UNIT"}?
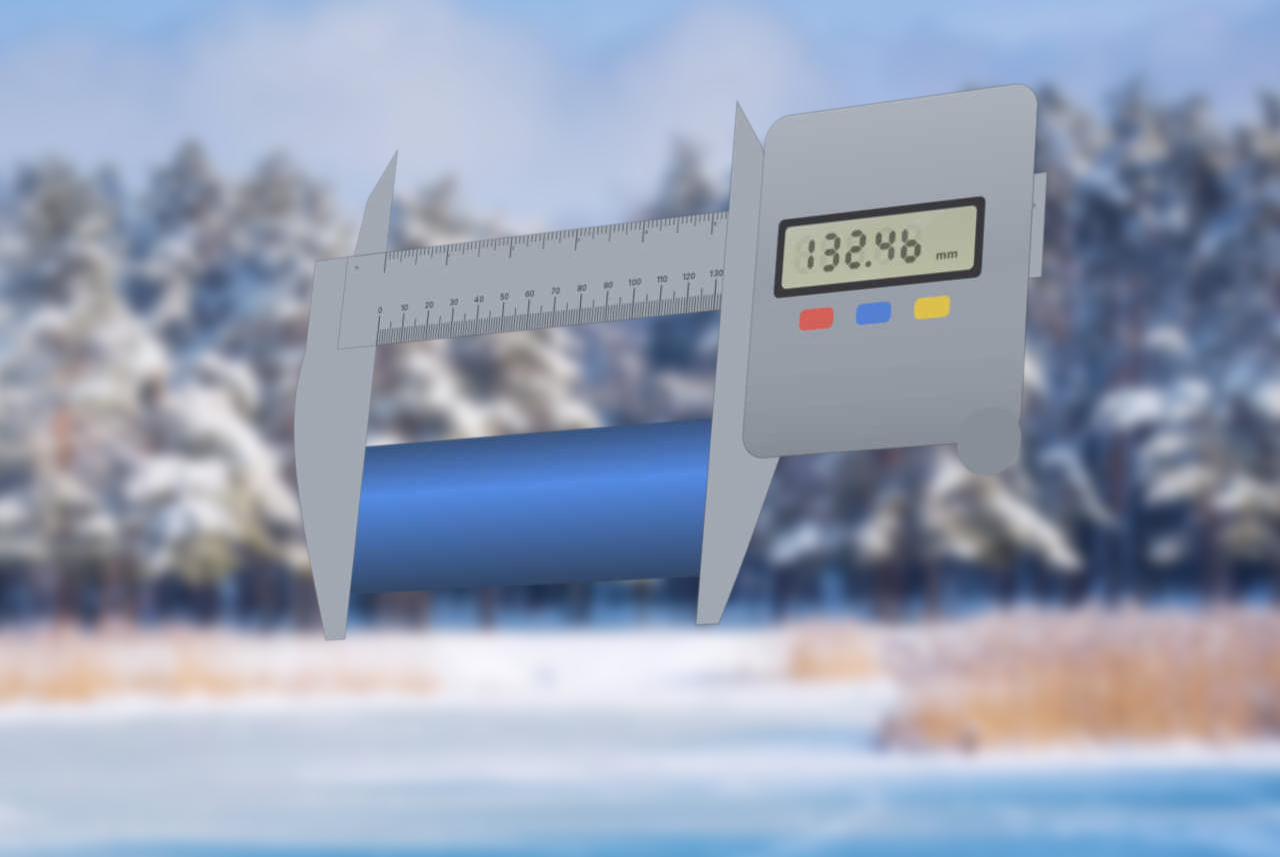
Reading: {"value": 132.46, "unit": "mm"}
